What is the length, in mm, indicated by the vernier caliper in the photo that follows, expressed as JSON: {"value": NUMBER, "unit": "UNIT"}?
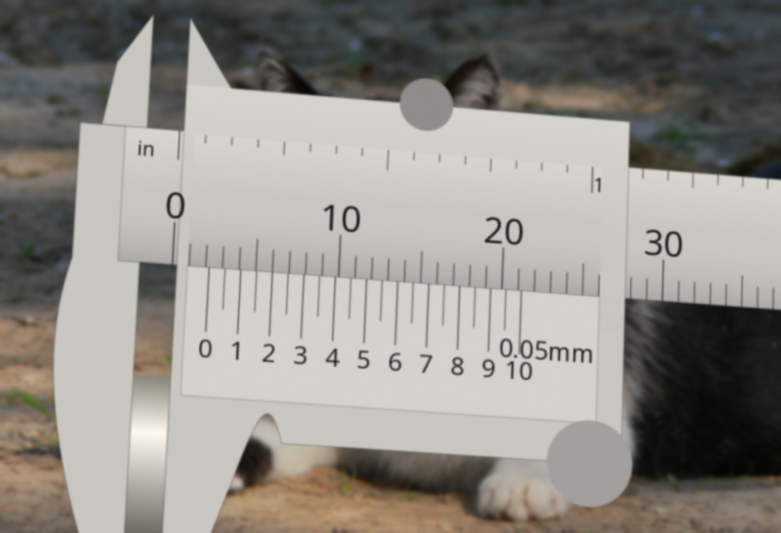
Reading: {"value": 2.2, "unit": "mm"}
